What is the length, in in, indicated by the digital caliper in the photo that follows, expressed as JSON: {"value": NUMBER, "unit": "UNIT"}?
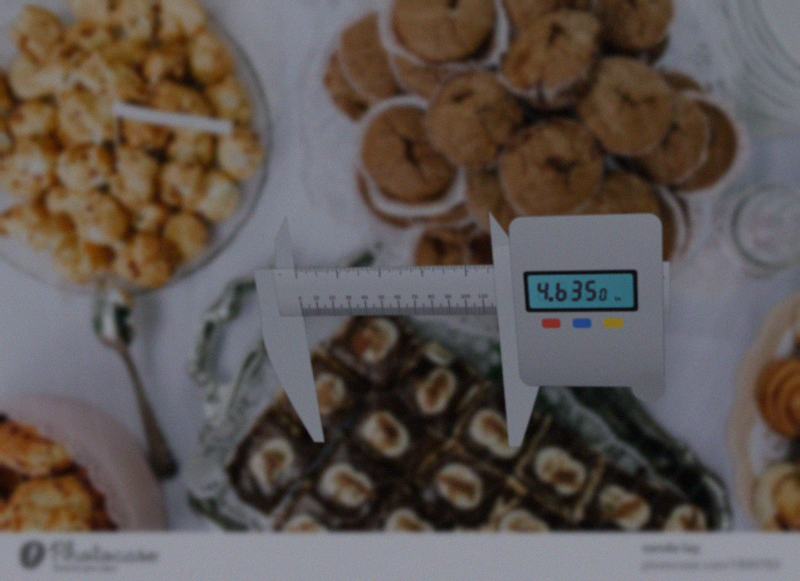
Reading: {"value": 4.6350, "unit": "in"}
